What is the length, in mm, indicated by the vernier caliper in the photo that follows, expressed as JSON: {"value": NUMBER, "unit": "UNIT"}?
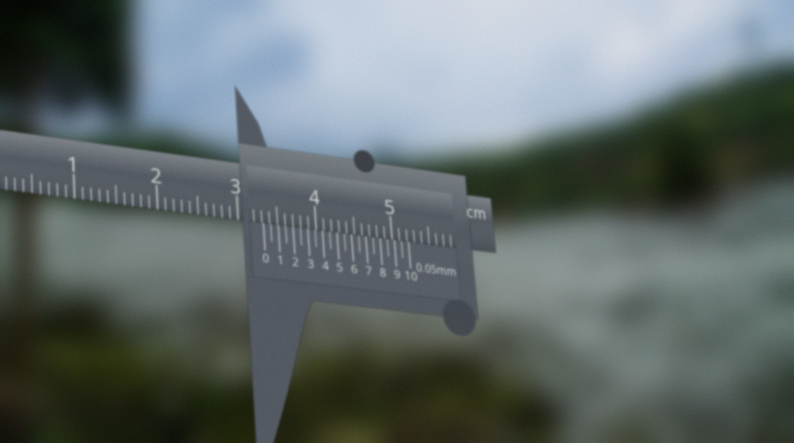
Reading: {"value": 33.2, "unit": "mm"}
